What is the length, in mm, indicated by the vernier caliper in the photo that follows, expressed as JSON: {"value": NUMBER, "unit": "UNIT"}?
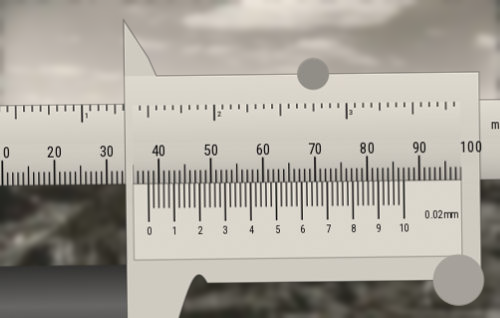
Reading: {"value": 38.0, "unit": "mm"}
